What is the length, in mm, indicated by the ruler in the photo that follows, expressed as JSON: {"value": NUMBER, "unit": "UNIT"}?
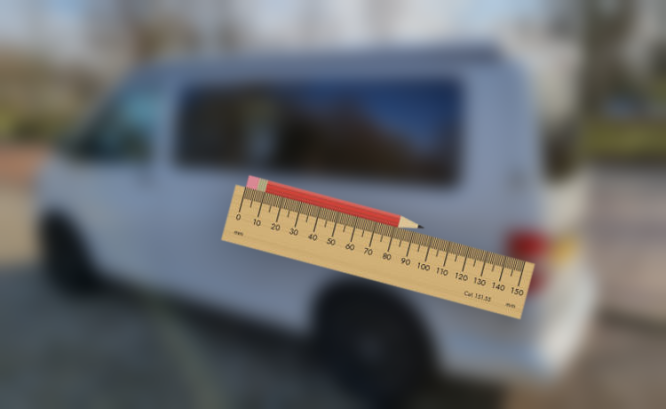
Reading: {"value": 95, "unit": "mm"}
